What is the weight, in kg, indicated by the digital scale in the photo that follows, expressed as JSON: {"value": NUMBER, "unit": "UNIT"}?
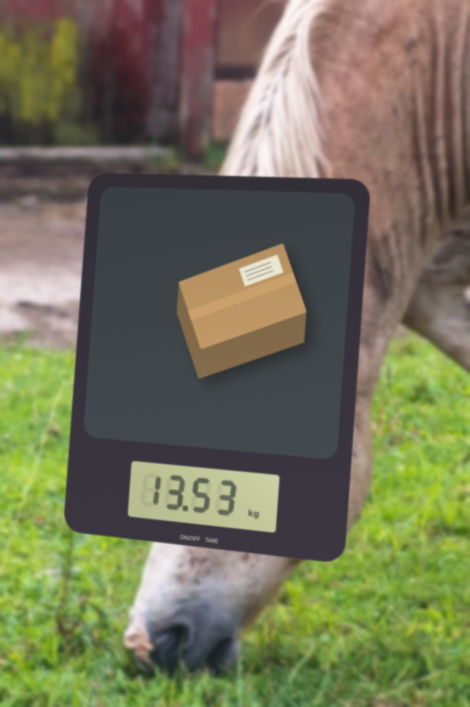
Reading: {"value": 13.53, "unit": "kg"}
